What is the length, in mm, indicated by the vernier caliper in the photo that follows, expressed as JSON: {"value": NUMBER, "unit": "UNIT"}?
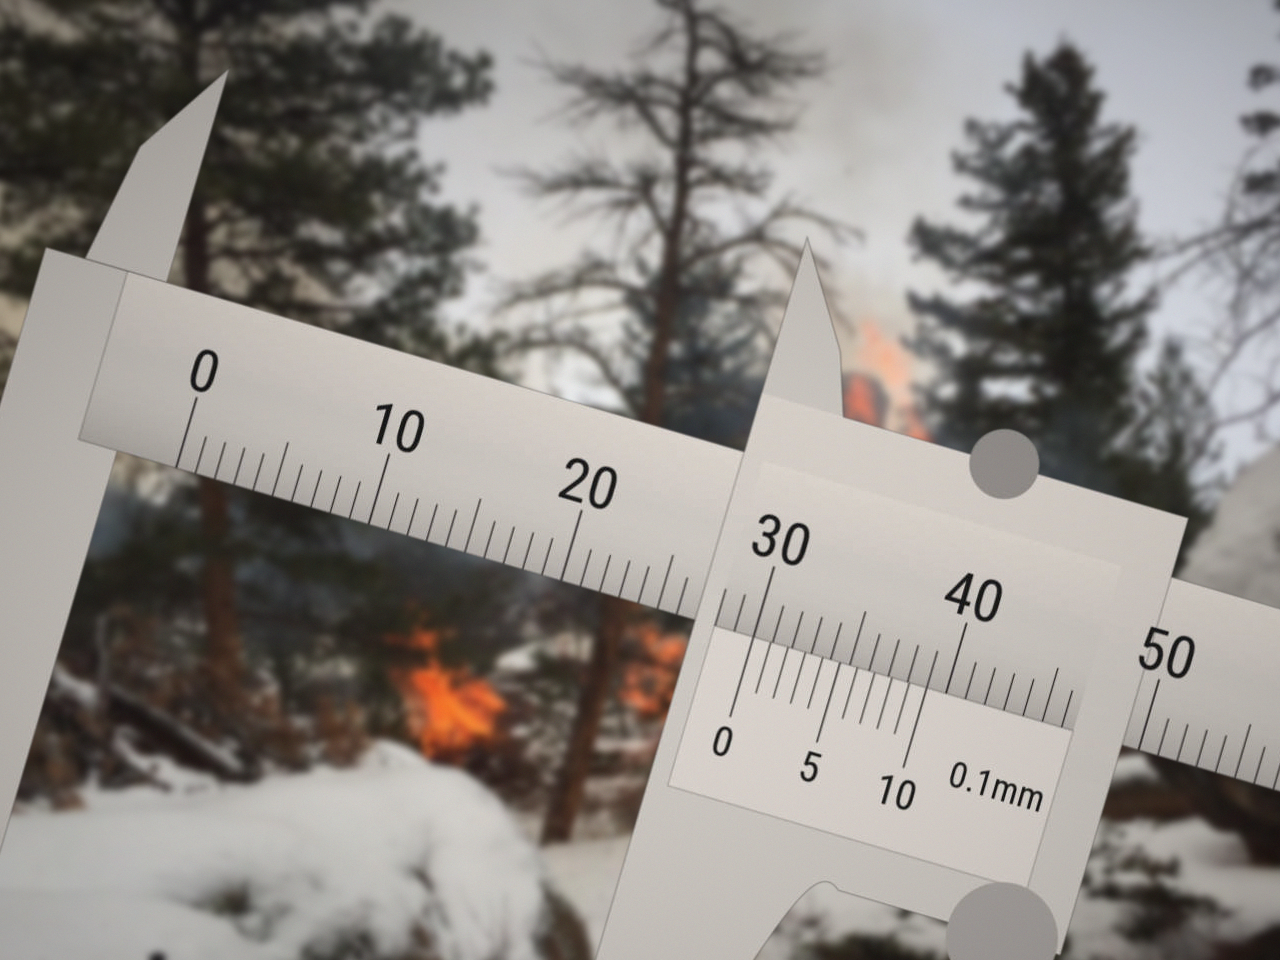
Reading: {"value": 30.0, "unit": "mm"}
